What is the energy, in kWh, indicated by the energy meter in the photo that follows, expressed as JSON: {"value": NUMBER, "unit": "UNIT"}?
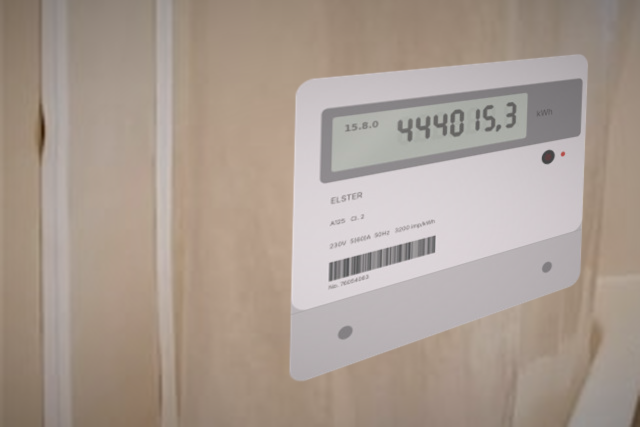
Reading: {"value": 444015.3, "unit": "kWh"}
